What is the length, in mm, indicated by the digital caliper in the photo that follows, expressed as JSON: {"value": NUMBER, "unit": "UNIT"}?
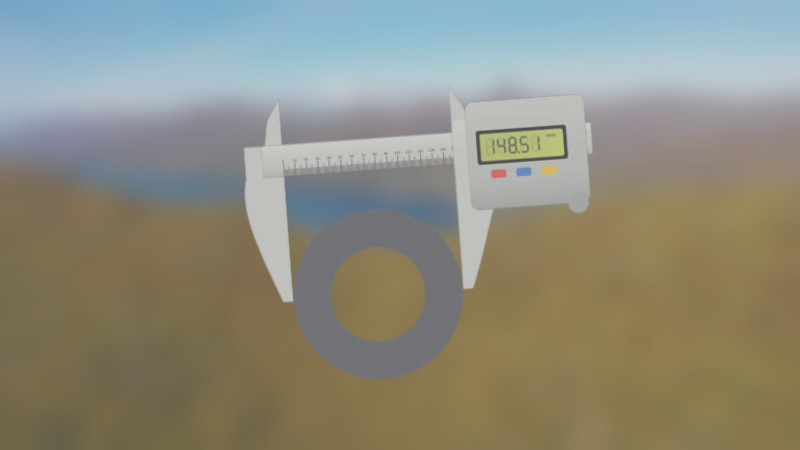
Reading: {"value": 148.51, "unit": "mm"}
